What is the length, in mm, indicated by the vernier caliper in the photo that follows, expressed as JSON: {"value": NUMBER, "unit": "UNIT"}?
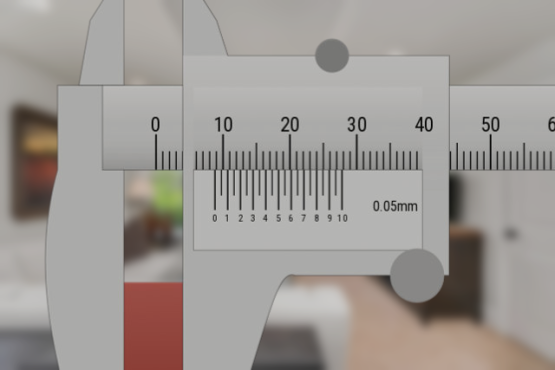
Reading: {"value": 8.8, "unit": "mm"}
